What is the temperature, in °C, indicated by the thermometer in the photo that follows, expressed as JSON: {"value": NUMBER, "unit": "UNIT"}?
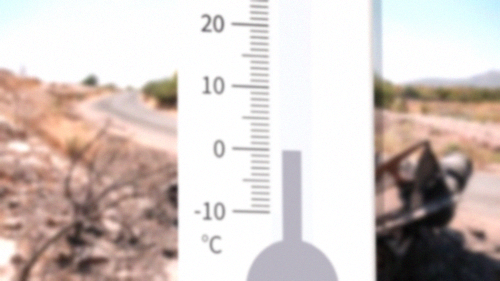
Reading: {"value": 0, "unit": "°C"}
